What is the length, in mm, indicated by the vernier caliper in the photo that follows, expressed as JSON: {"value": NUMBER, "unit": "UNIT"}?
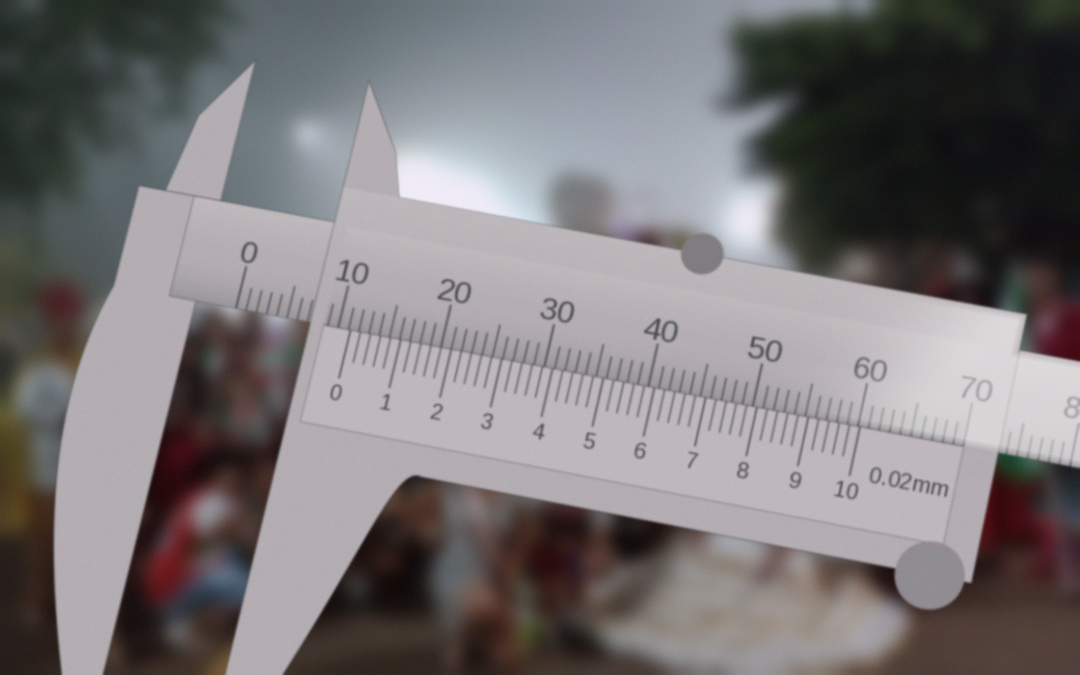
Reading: {"value": 11.2, "unit": "mm"}
